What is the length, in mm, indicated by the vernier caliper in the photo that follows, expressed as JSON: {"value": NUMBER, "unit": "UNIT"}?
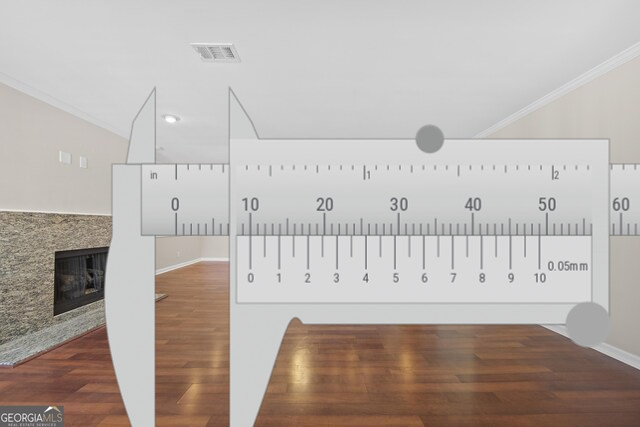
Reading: {"value": 10.0, "unit": "mm"}
